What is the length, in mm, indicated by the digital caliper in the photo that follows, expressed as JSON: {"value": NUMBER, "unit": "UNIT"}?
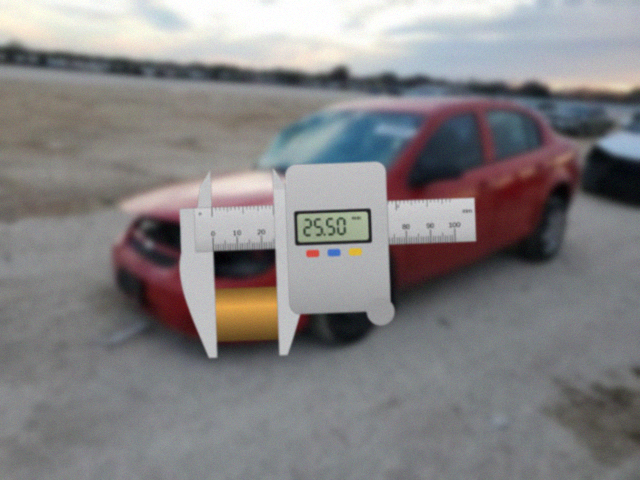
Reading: {"value": 25.50, "unit": "mm"}
